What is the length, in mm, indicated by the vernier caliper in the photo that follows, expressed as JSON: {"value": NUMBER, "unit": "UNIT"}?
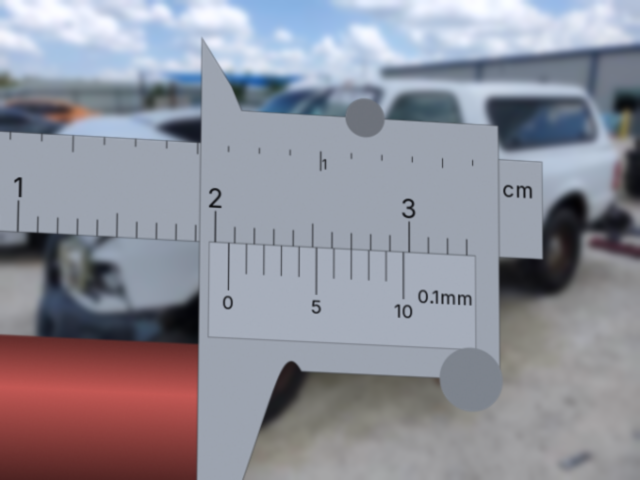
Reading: {"value": 20.7, "unit": "mm"}
